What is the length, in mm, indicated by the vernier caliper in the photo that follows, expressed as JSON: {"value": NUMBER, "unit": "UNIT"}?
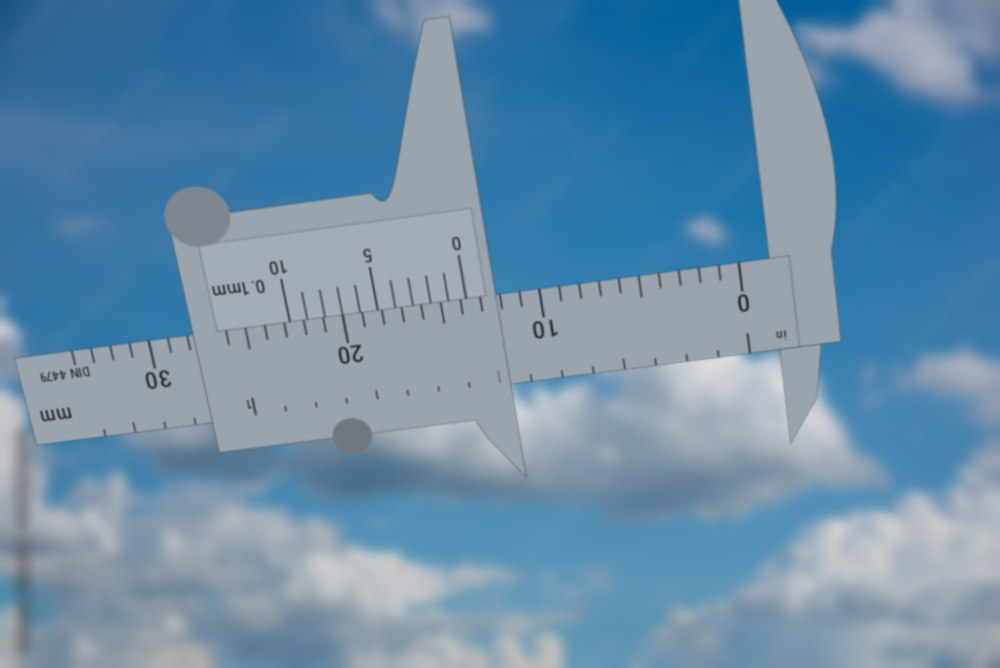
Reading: {"value": 13.7, "unit": "mm"}
